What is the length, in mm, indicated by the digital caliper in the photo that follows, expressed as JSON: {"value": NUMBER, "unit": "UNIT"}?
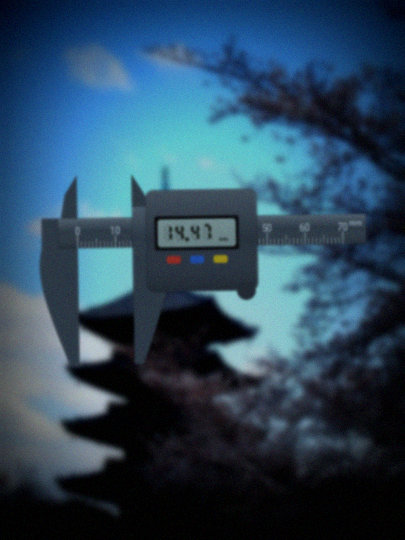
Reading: {"value": 14.47, "unit": "mm"}
